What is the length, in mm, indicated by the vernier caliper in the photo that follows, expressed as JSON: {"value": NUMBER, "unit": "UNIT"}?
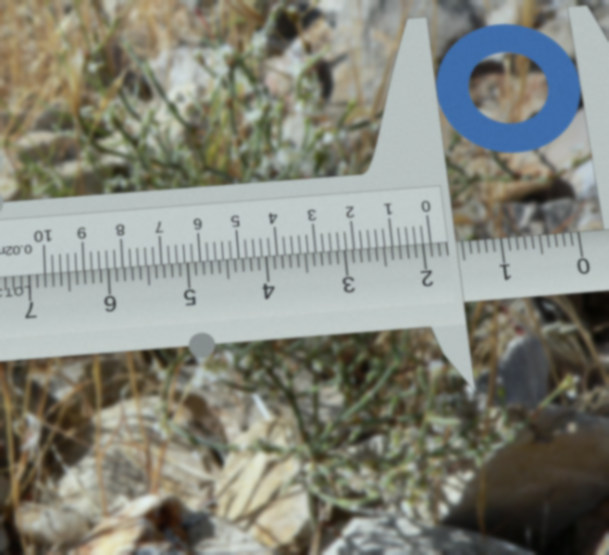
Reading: {"value": 19.0, "unit": "mm"}
